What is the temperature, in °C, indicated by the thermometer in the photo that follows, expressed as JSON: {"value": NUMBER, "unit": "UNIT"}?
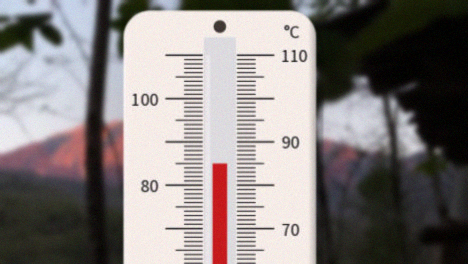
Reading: {"value": 85, "unit": "°C"}
